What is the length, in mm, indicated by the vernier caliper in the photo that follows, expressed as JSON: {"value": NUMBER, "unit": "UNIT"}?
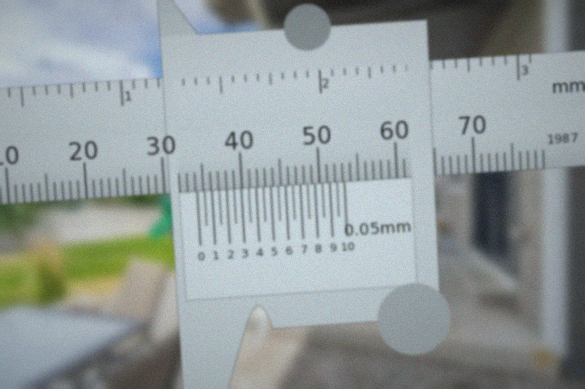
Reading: {"value": 34.2, "unit": "mm"}
